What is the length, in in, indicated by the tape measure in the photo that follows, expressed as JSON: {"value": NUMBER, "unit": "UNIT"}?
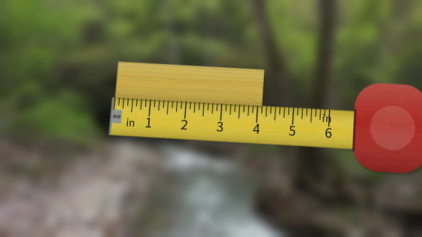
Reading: {"value": 4.125, "unit": "in"}
